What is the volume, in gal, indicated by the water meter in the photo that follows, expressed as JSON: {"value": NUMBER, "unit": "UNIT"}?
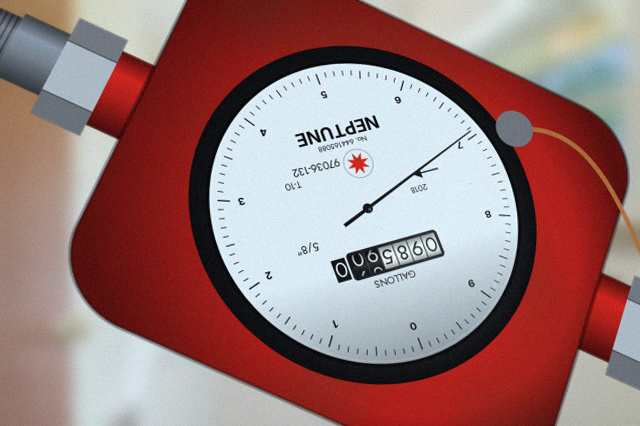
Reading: {"value": 985896.9, "unit": "gal"}
